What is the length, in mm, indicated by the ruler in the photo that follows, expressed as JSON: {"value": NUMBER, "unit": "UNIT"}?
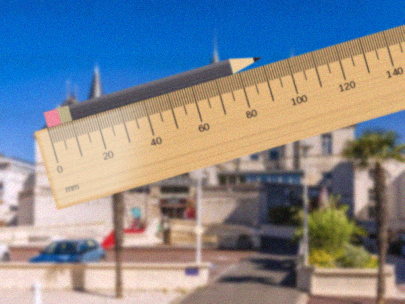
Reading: {"value": 90, "unit": "mm"}
